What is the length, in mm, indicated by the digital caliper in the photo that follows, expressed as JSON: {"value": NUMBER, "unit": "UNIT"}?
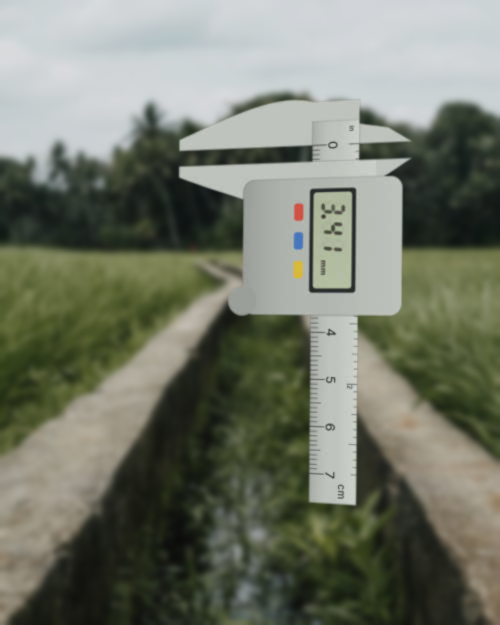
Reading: {"value": 3.41, "unit": "mm"}
